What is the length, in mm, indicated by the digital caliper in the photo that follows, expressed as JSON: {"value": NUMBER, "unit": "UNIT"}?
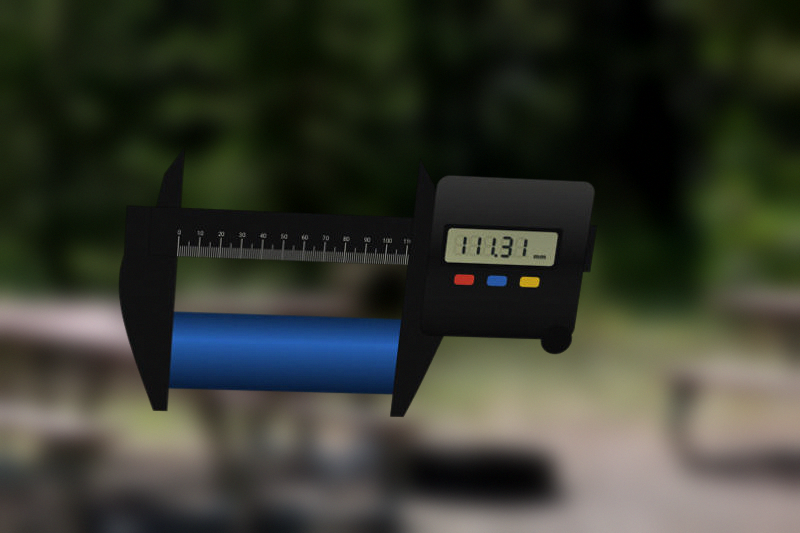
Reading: {"value": 111.31, "unit": "mm"}
